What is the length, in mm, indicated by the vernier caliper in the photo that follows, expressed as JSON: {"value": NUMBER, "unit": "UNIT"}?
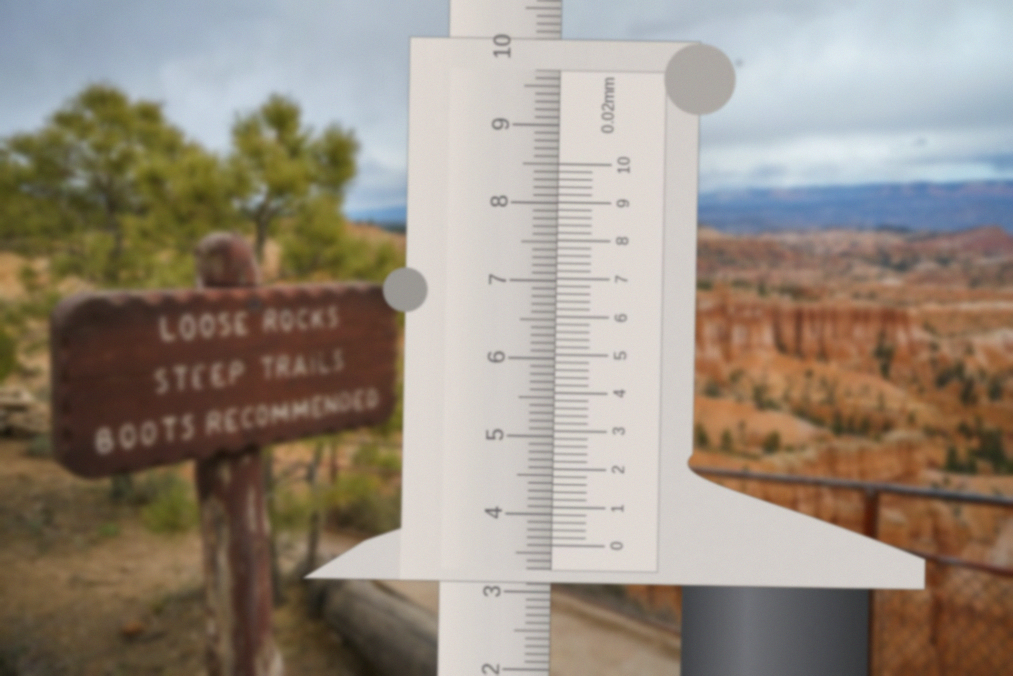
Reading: {"value": 36.0, "unit": "mm"}
